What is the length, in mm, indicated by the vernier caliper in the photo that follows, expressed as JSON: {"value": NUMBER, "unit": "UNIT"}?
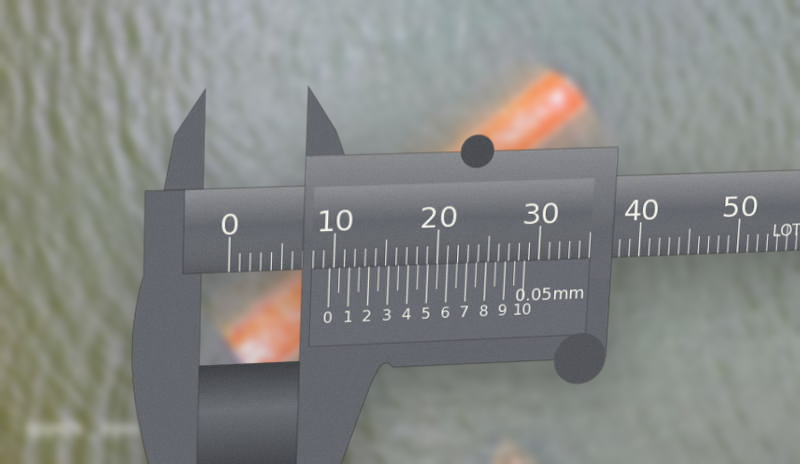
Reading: {"value": 9.6, "unit": "mm"}
